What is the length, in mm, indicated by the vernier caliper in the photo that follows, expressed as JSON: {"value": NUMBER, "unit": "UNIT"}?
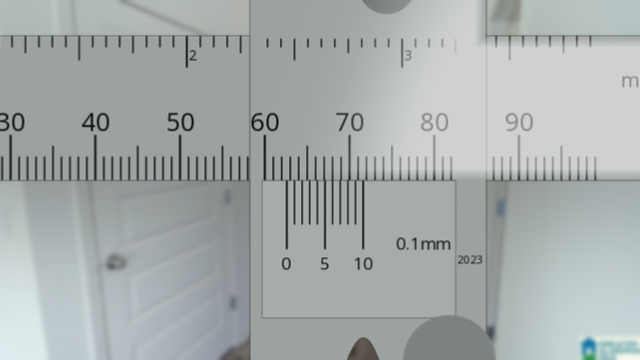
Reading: {"value": 62.6, "unit": "mm"}
